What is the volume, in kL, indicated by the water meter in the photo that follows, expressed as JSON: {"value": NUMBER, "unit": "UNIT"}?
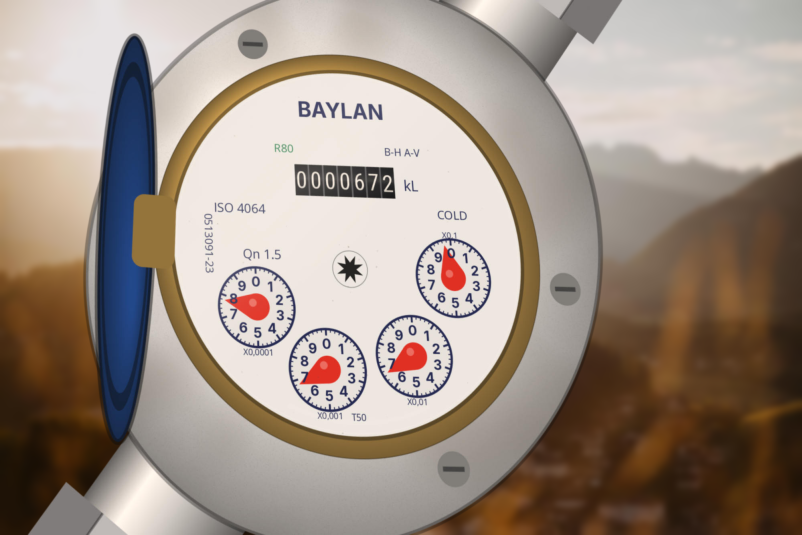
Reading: {"value": 671.9667, "unit": "kL"}
